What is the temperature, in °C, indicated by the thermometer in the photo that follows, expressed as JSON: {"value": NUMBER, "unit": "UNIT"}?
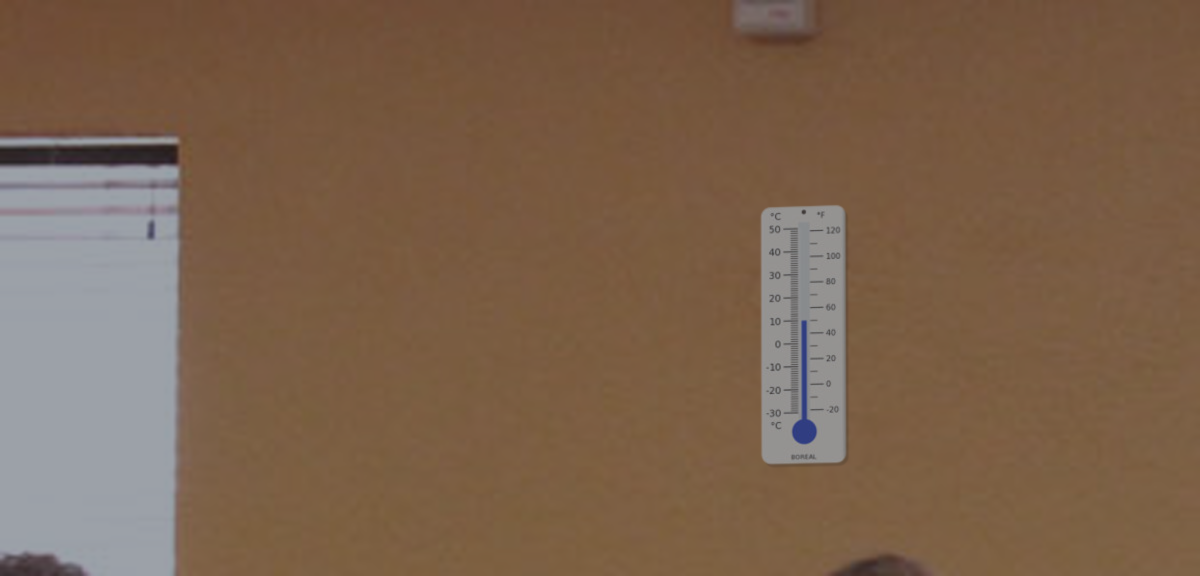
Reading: {"value": 10, "unit": "°C"}
